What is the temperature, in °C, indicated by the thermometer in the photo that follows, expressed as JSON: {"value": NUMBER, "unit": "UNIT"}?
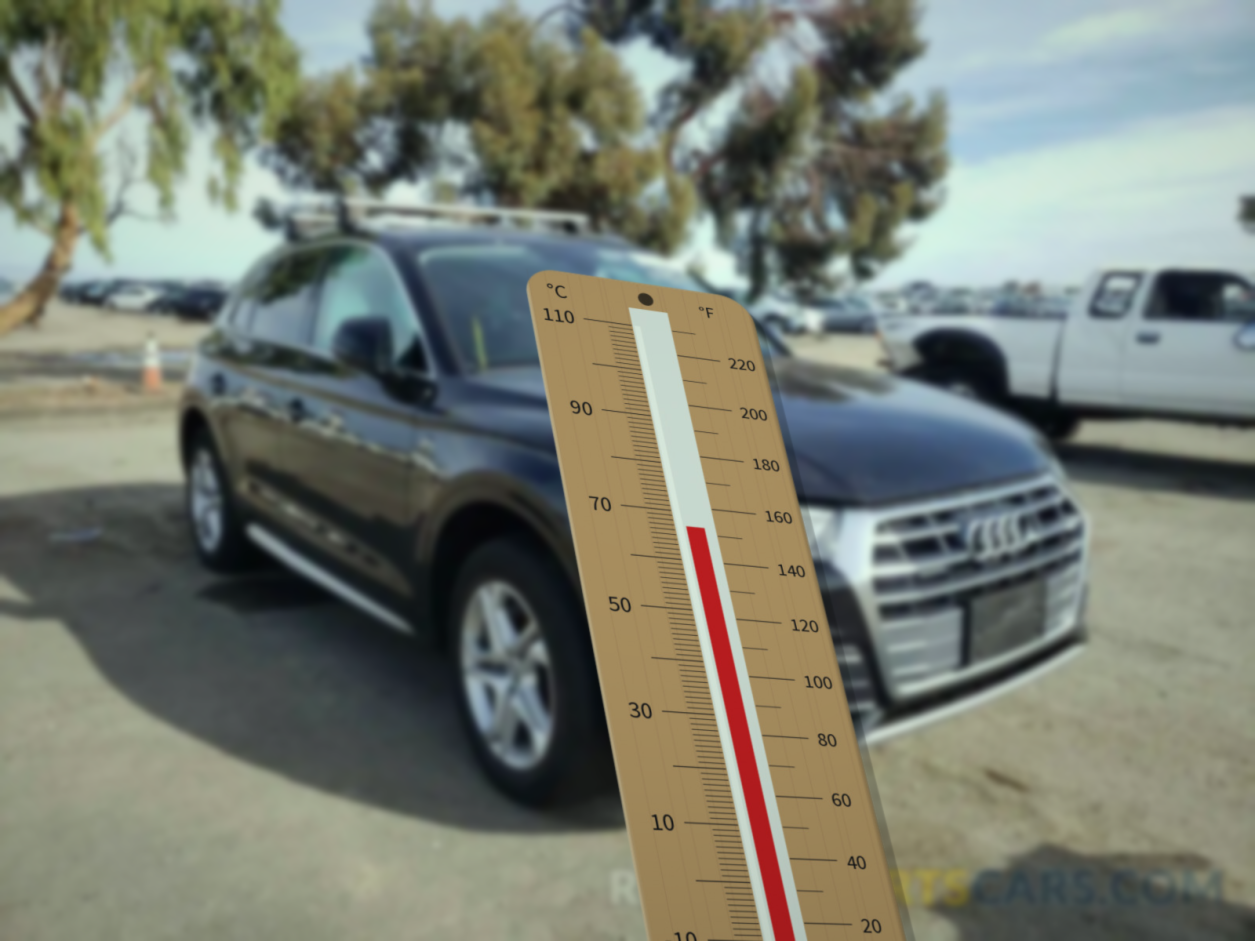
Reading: {"value": 67, "unit": "°C"}
